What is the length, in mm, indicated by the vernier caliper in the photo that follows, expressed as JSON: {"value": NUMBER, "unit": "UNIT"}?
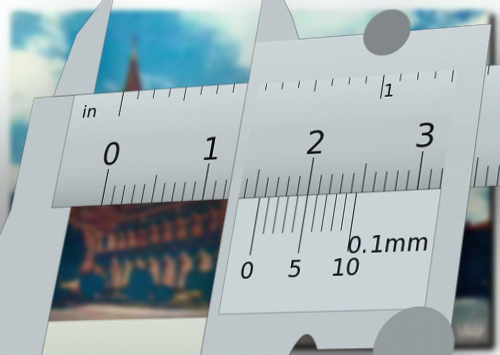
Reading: {"value": 15.5, "unit": "mm"}
